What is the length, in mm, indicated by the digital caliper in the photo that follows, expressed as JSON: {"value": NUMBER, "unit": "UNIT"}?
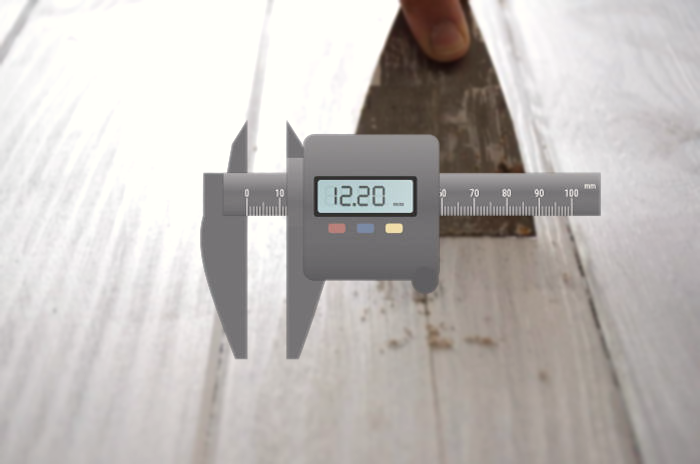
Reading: {"value": 12.20, "unit": "mm"}
